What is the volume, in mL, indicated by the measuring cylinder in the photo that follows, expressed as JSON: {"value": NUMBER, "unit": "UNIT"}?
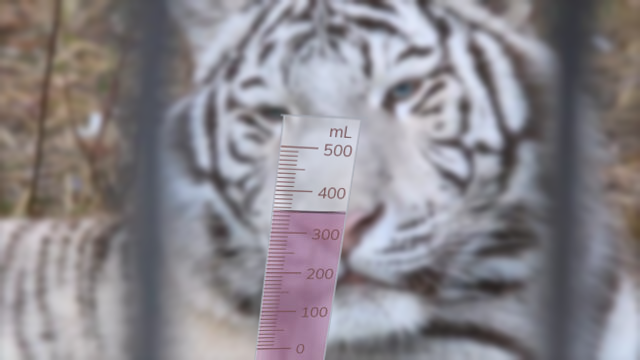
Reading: {"value": 350, "unit": "mL"}
